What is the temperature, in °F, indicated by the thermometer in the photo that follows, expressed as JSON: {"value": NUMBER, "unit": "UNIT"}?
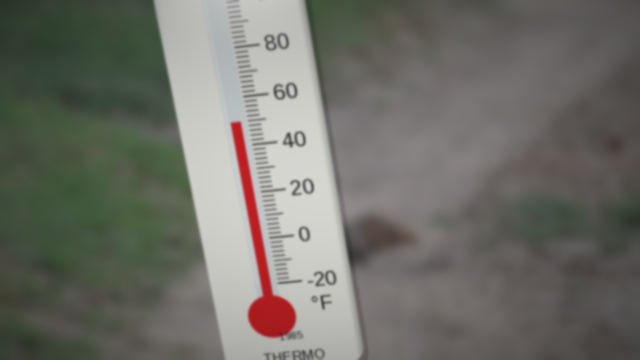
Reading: {"value": 50, "unit": "°F"}
